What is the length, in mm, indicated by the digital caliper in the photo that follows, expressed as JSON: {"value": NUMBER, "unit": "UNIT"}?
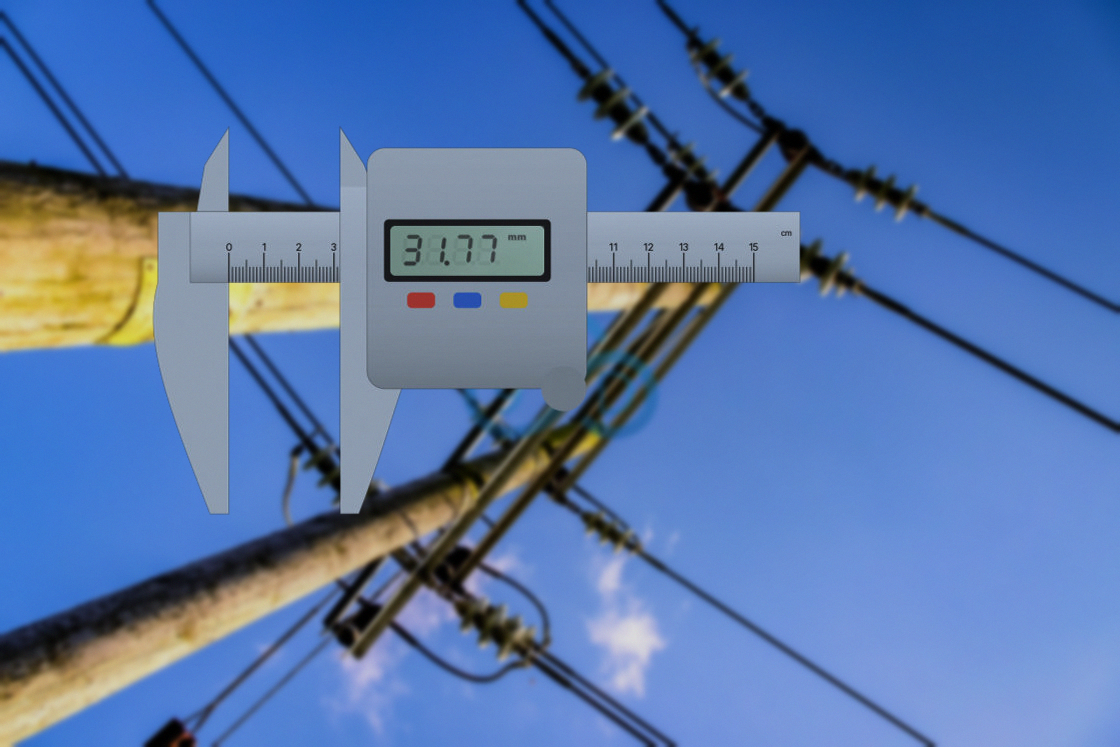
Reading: {"value": 31.77, "unit": "mm"}
